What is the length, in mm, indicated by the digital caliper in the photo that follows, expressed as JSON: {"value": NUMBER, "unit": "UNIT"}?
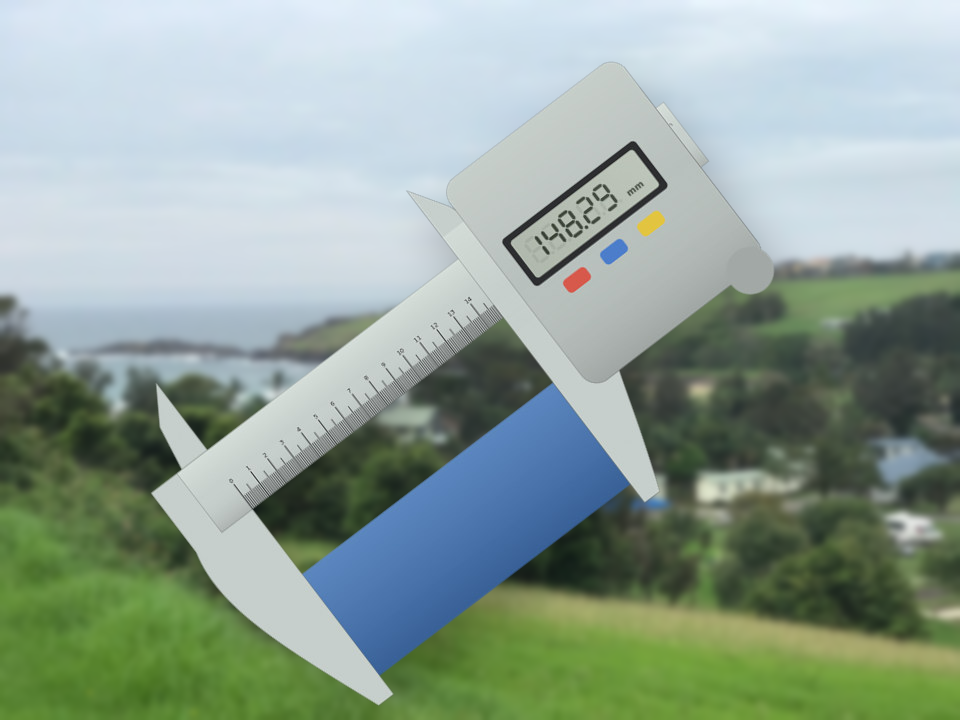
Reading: {"value": 148.29, "unit": "mm"}
